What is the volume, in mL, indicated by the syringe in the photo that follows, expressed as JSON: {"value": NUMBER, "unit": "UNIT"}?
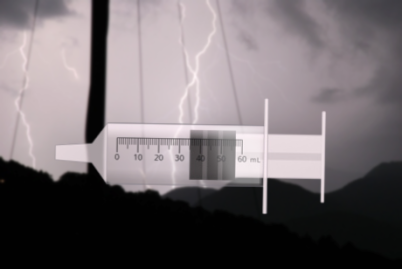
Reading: {"value": 35, "unit": "mL"}
